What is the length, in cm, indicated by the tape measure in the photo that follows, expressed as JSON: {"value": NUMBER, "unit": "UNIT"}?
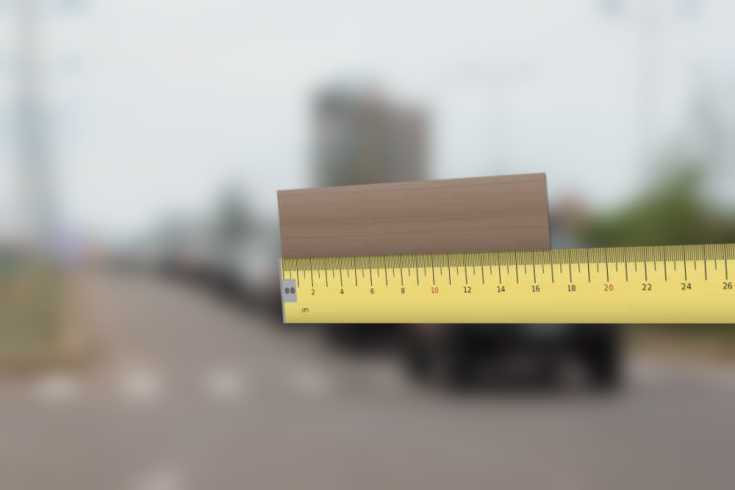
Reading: {"value": 17, "unit": "cm"}
